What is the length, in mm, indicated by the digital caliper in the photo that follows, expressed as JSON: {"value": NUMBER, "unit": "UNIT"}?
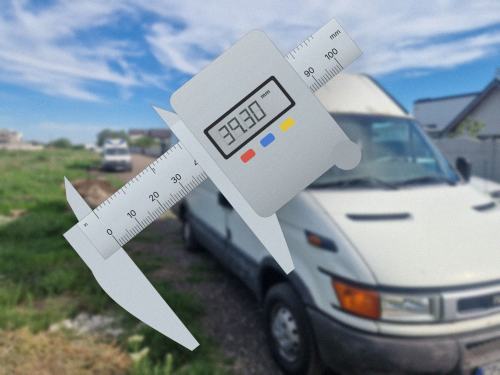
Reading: {"value": 39.30, "unit": "mm"}
